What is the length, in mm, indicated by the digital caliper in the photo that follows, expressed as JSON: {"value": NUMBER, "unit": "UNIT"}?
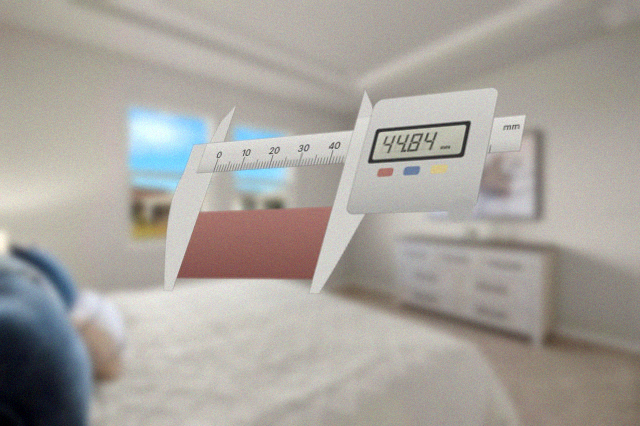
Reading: {"value": 44.84, "unit": "mm"}
